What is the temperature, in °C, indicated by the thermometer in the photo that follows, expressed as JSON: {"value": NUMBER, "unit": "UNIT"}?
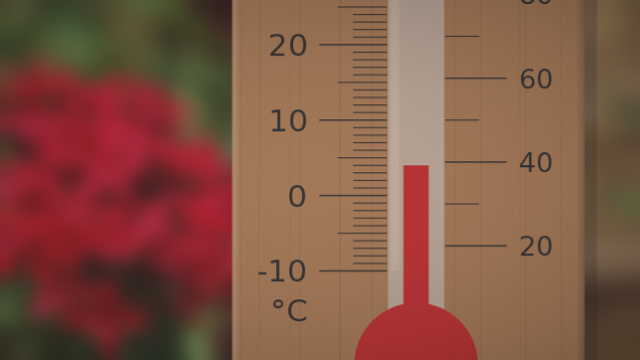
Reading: {"value": 4, "unit": "°C"}
